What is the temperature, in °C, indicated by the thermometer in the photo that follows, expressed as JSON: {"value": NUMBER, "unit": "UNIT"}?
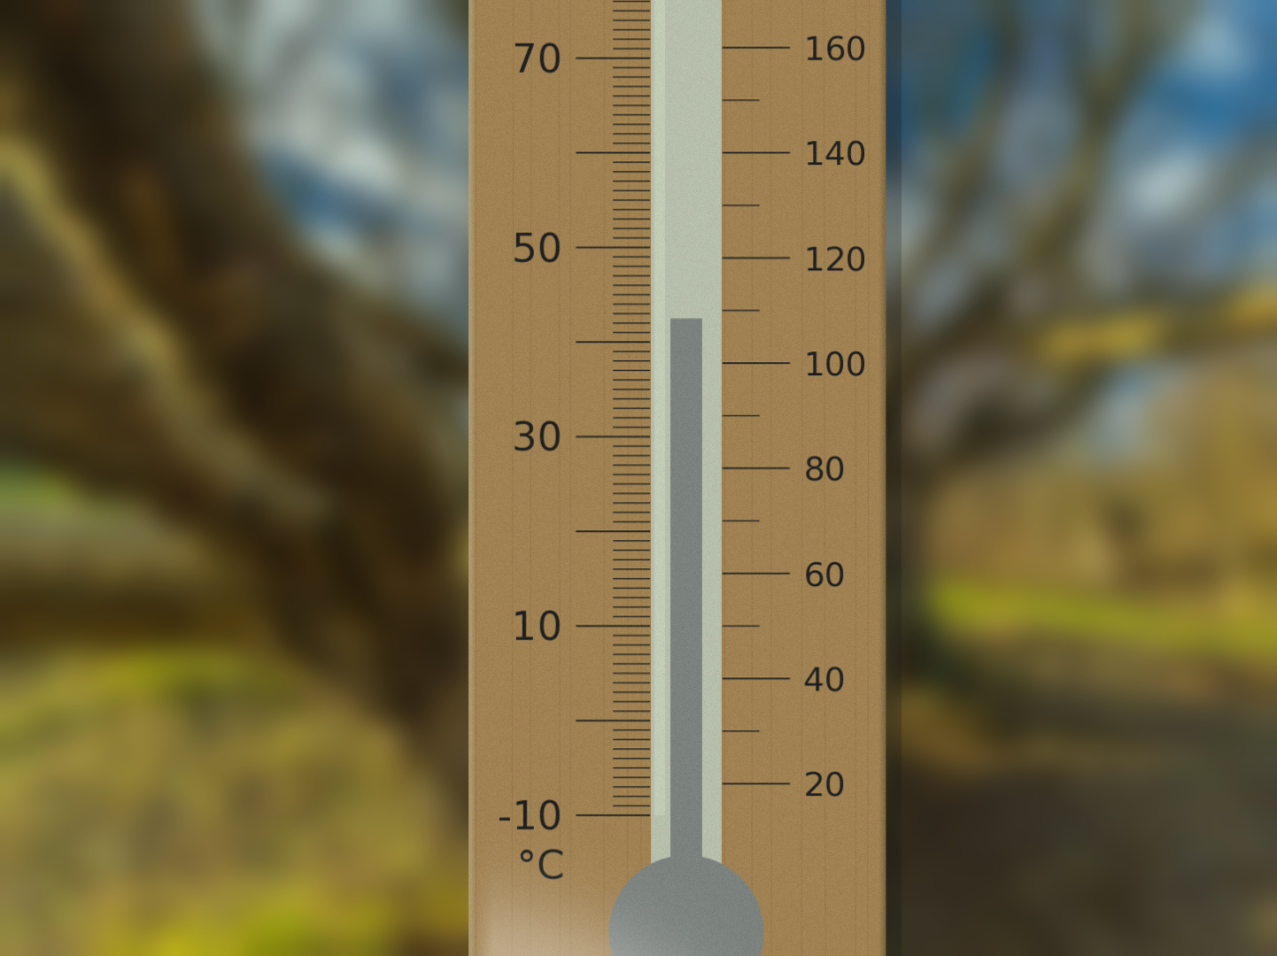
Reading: {"value": 42.5, "unit": "°C"}
